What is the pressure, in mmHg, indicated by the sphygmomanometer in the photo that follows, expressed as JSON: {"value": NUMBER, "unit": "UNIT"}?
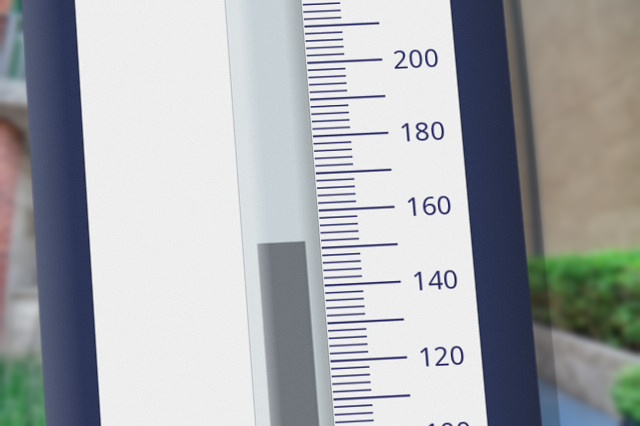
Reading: {"value": 152, "unit": "mmHg"}
